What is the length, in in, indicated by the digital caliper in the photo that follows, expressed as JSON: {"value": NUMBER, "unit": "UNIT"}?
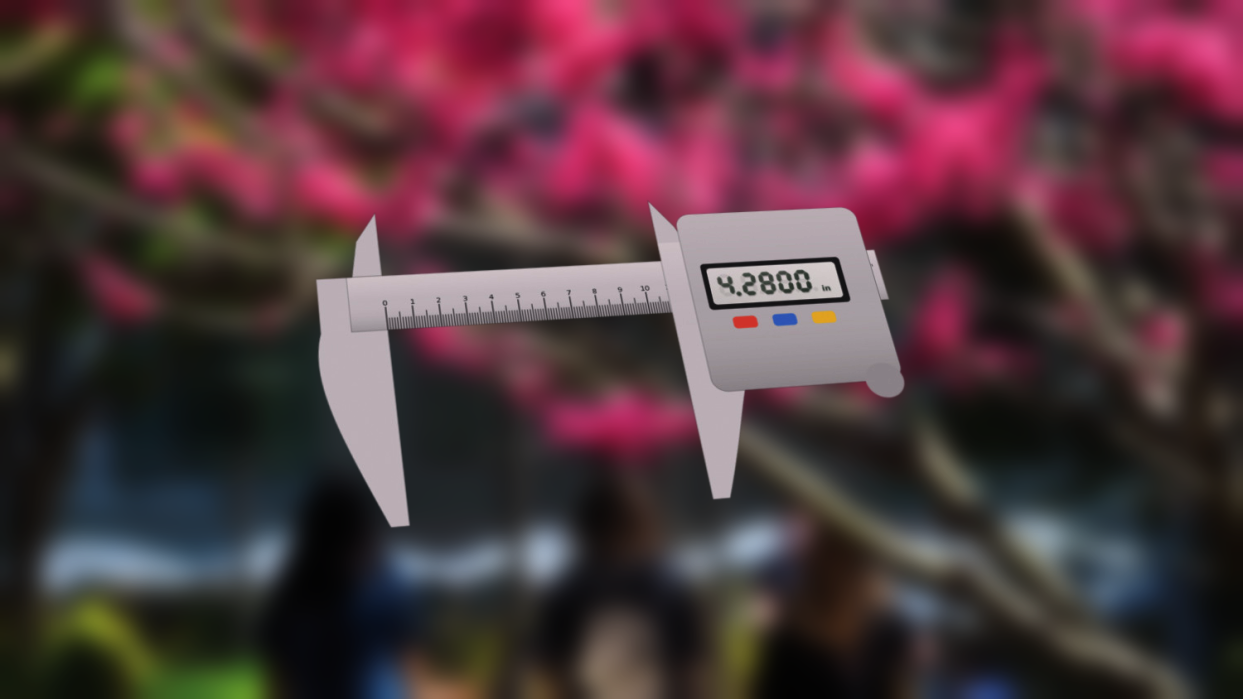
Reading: {"value": 4.2800, "unit": "in"}
